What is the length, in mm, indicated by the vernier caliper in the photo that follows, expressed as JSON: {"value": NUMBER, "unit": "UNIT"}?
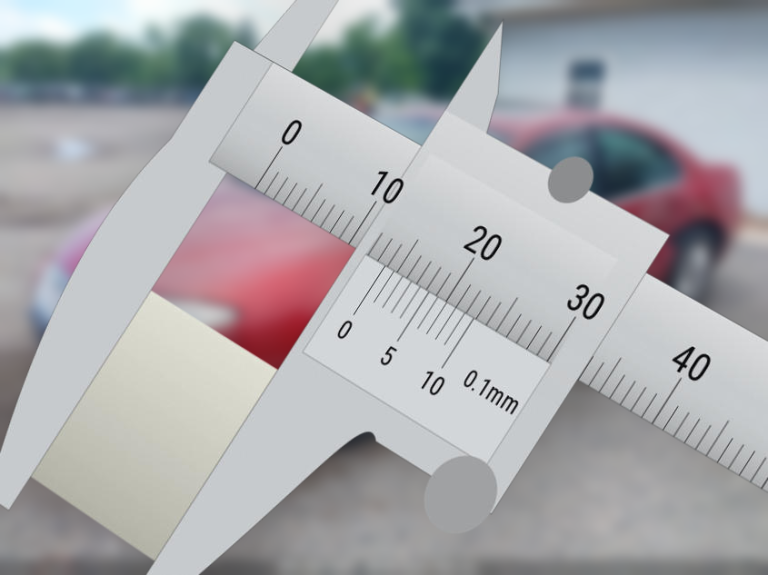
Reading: {"value": 13.8, "unit": "mm"}
